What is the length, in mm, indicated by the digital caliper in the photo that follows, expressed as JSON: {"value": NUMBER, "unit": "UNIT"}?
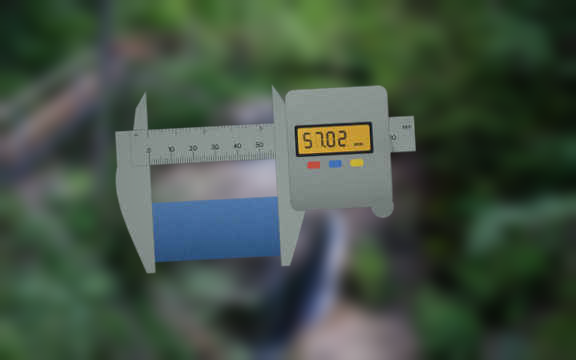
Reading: {"value": 57.02, "unit": "mm"}
